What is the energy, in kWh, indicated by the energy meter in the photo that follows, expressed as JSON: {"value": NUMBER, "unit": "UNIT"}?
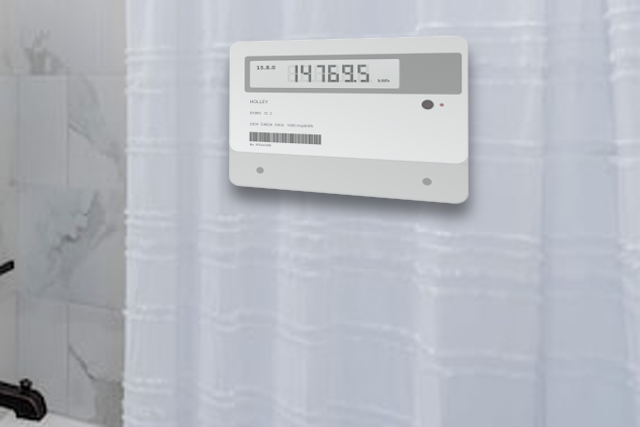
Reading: {"value": 14769.5, "unit": "kWh"}
